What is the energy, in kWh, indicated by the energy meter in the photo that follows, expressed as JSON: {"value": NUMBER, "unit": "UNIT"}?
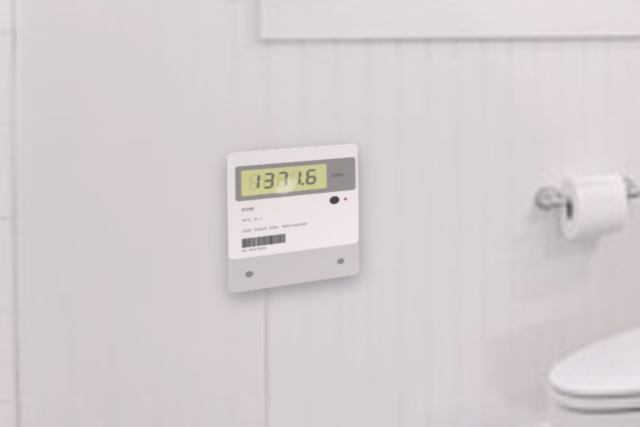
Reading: {"value": 1371.6, "unit": "kWh"}
